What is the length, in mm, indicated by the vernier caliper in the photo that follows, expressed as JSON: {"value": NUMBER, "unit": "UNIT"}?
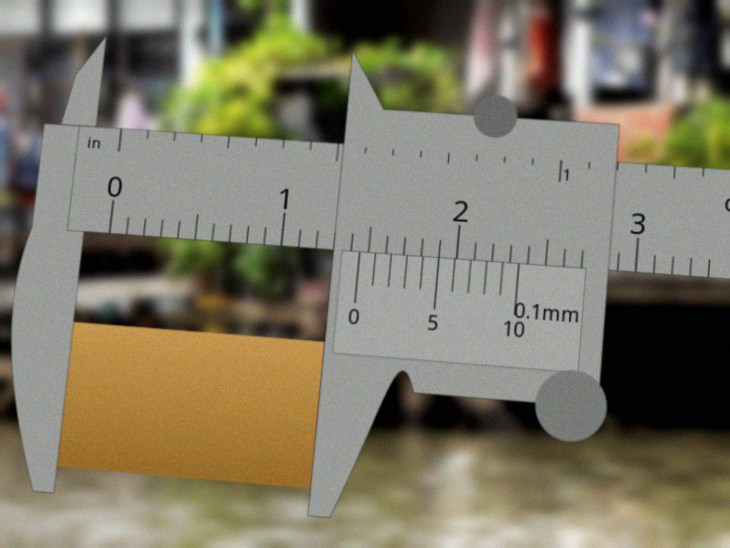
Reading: {"value": 14.5, "unit": "mm"}
